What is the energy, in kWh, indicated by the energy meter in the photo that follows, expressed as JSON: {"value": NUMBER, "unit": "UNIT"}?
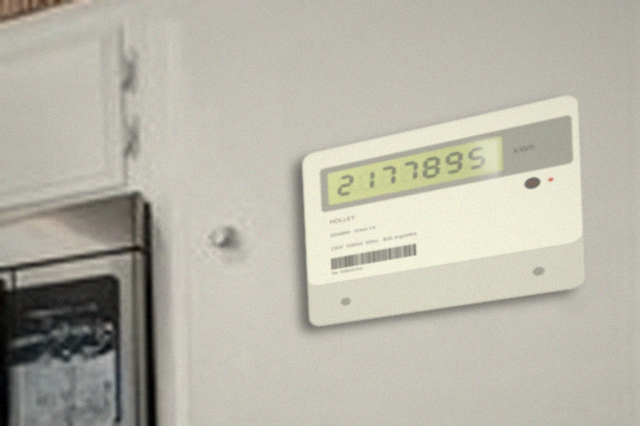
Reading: {"value": 2177895, "unit": "kWh"}
